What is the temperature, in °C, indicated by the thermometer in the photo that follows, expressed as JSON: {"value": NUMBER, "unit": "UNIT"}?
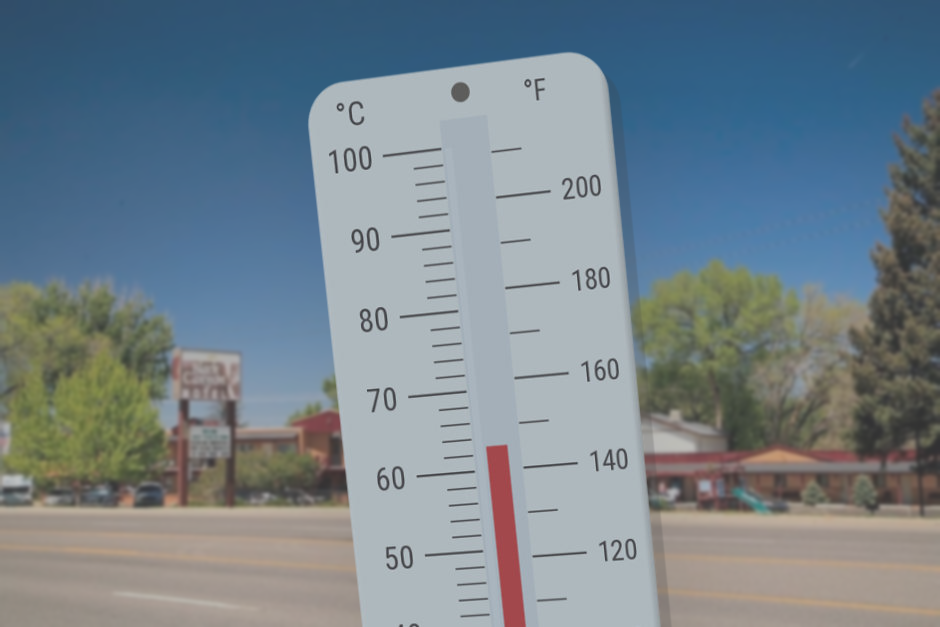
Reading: {"value": 63, "unit": "°C"}
